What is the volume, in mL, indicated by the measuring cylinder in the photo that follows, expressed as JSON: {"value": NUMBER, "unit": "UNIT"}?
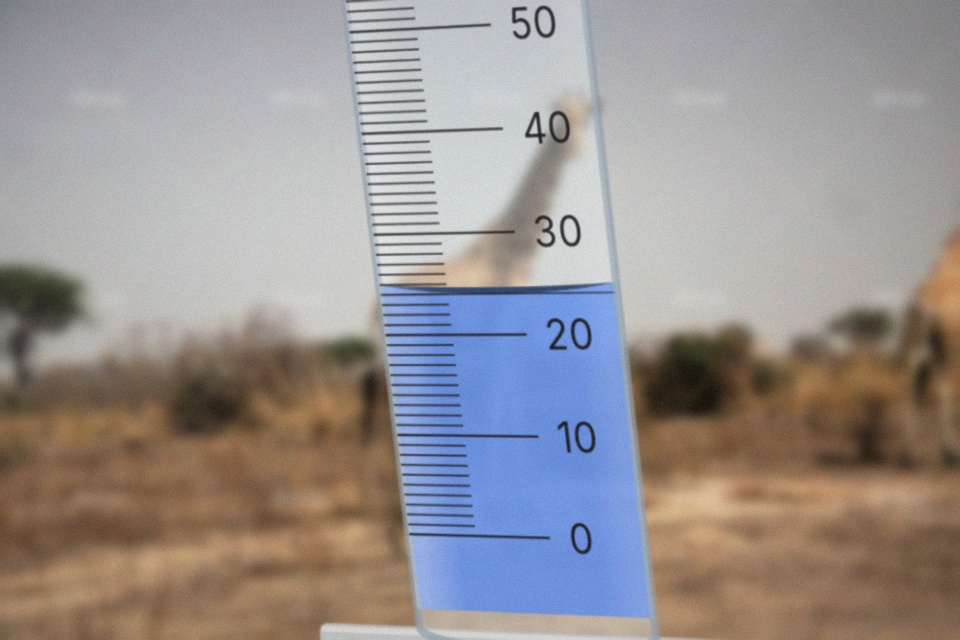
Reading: {"value": 24, "unit": "mL"}
